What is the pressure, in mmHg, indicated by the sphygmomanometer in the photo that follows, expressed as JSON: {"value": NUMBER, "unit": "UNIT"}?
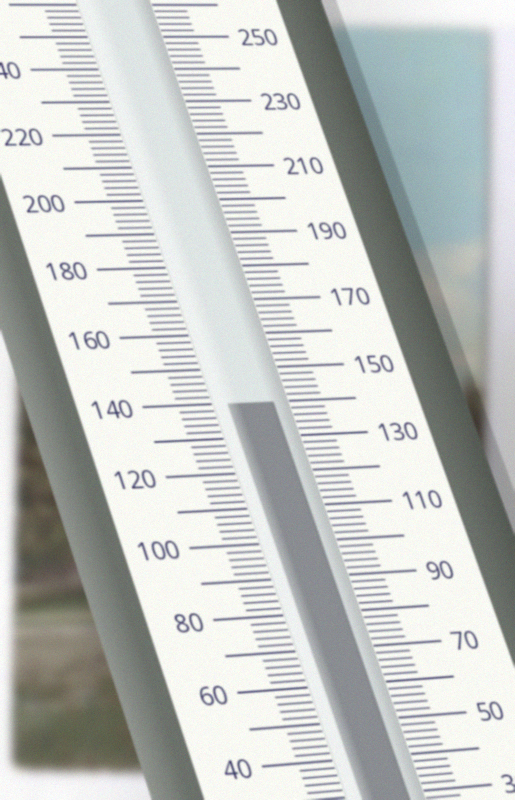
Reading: {"value": 140, "unit": "mmHg"}
